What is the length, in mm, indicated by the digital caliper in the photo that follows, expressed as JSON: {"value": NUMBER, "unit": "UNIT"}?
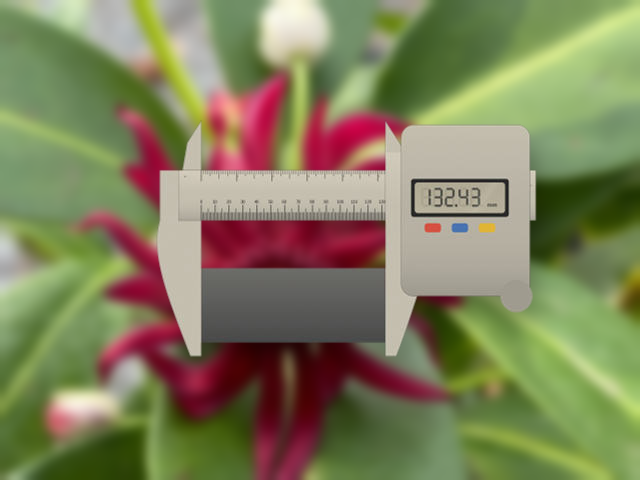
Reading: {"value": 132.43, "unit": "mm"}
